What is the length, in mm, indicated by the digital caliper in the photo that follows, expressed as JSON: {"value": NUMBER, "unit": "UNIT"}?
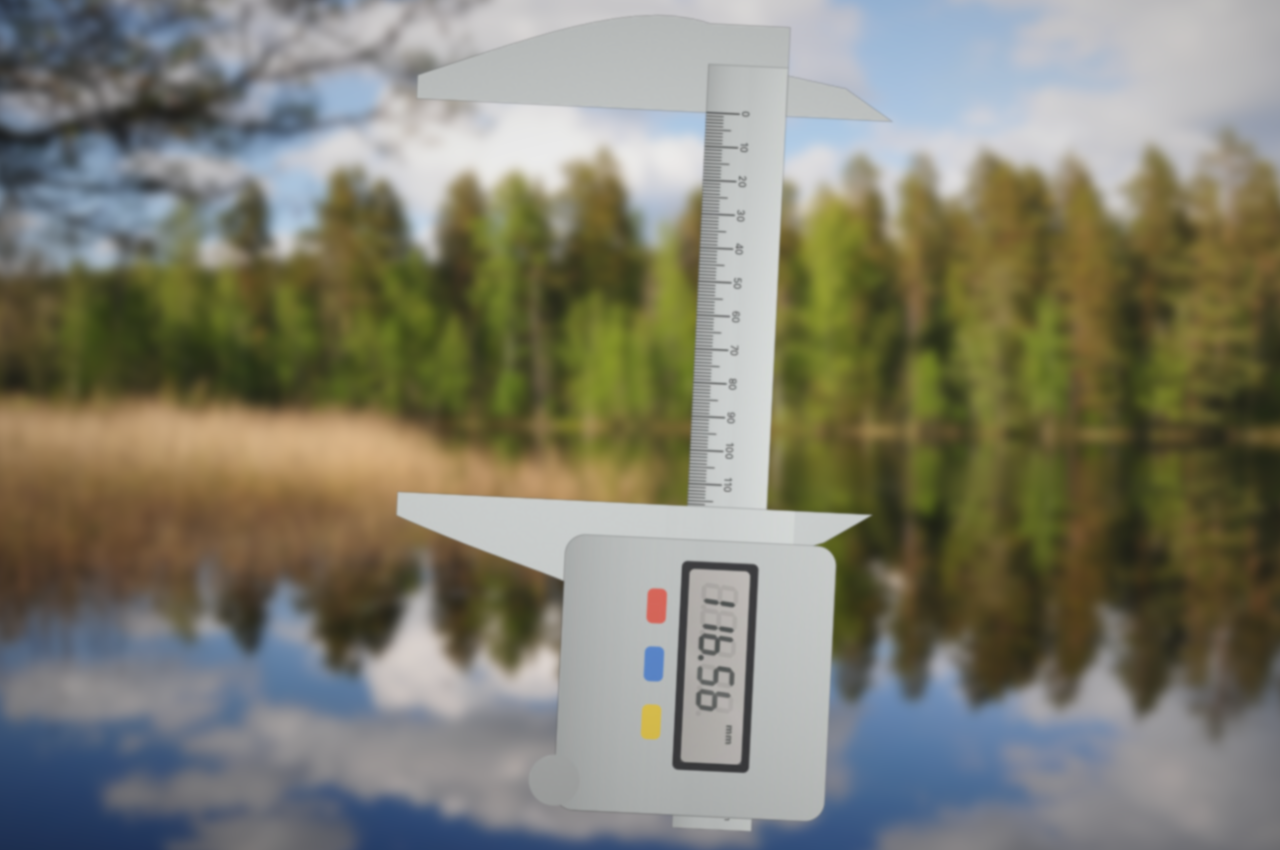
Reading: {"value": 116.56, "unit": "mm"}
